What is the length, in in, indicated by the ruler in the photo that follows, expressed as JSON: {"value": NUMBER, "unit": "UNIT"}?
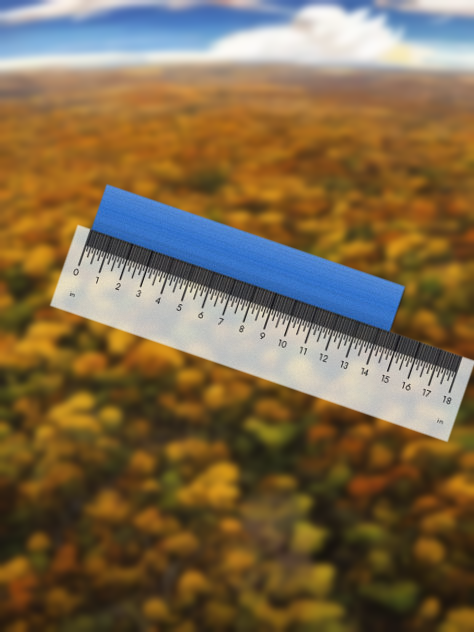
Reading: {"value": 14.5, "unit": "in"}
